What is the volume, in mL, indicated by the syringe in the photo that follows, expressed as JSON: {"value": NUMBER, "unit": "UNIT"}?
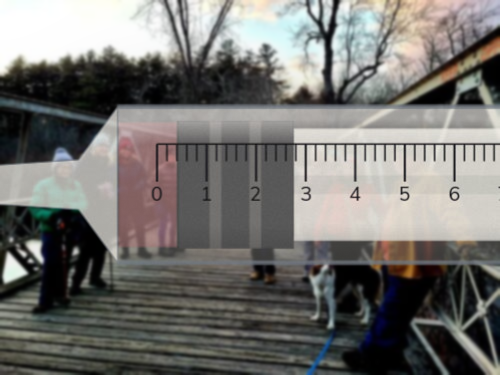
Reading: {"value": 0.4, "unit": "mL"}
